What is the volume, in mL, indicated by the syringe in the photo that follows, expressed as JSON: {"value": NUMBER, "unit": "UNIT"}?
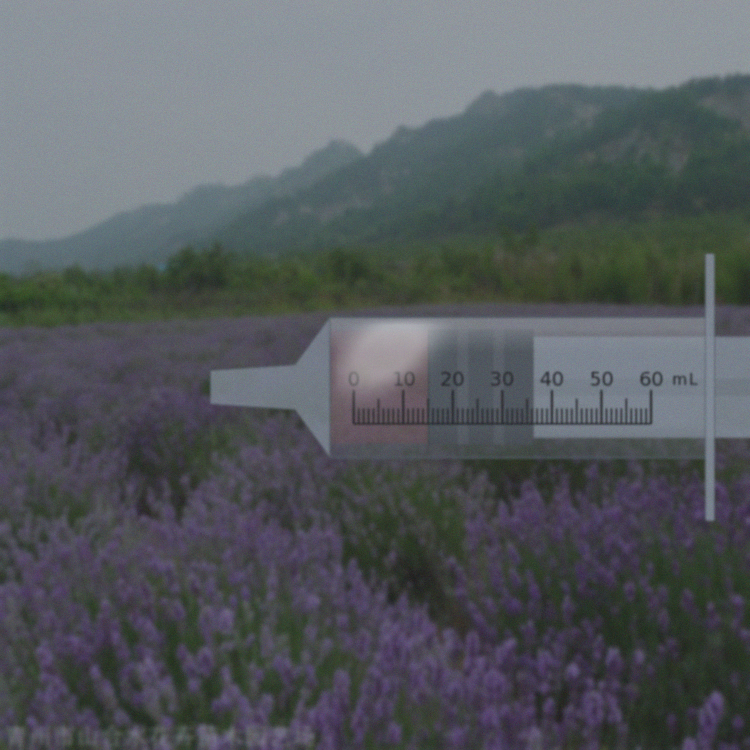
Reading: {"value": 15, "unit": "mL"}
